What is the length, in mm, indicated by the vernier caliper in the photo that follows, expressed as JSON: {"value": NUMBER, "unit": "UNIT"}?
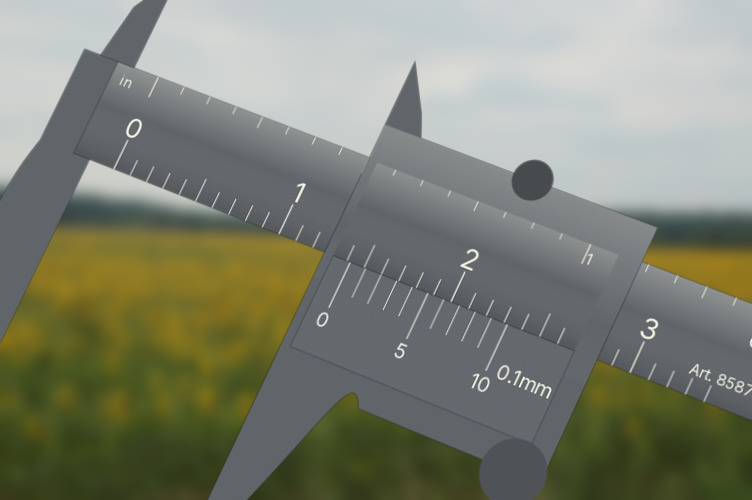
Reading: {"value": 14.2, "unit": "mm"}
